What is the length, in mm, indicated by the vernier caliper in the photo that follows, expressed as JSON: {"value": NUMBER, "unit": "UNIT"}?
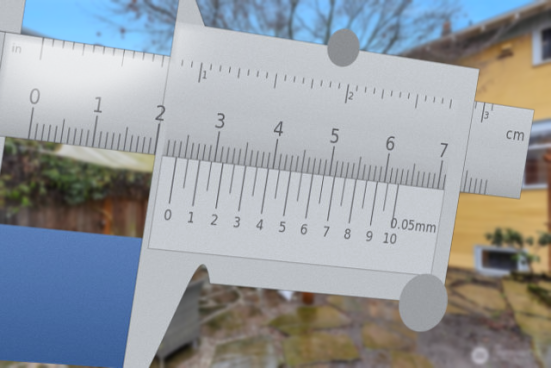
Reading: {"value": 23.6, "unit": "mm"}
